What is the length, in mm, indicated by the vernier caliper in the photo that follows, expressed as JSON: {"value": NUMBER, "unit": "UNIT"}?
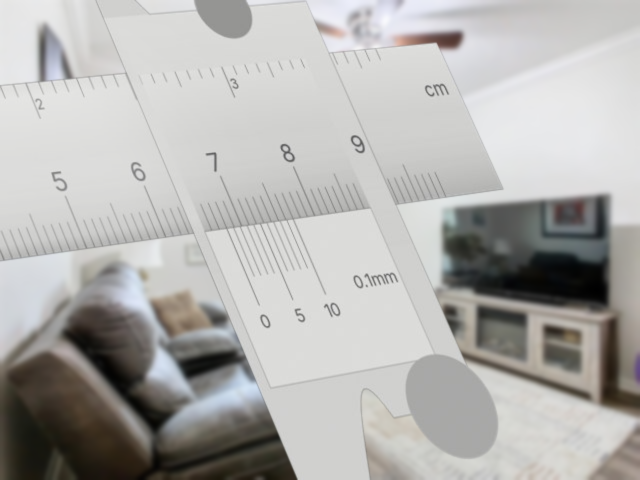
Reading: {"value": 68.0, "unit": "mm"}
